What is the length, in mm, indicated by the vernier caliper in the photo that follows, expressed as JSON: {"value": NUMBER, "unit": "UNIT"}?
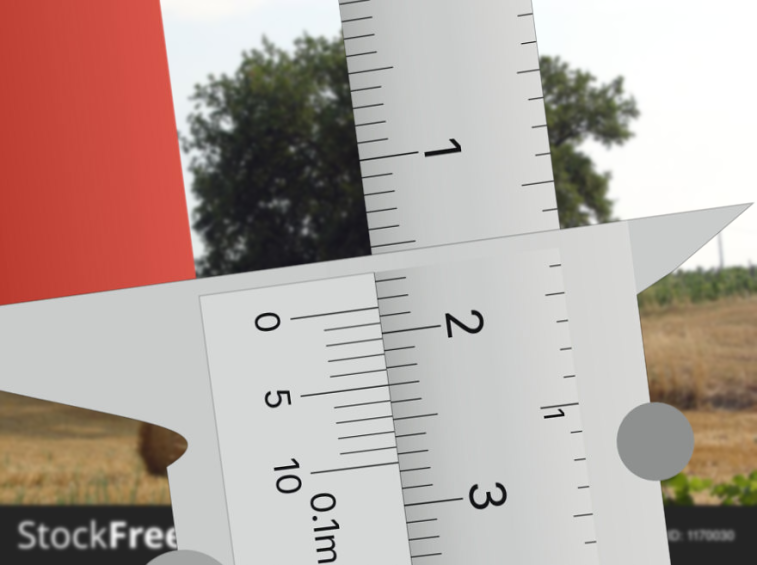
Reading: {"value": 18.5, "unit": "mm"}
